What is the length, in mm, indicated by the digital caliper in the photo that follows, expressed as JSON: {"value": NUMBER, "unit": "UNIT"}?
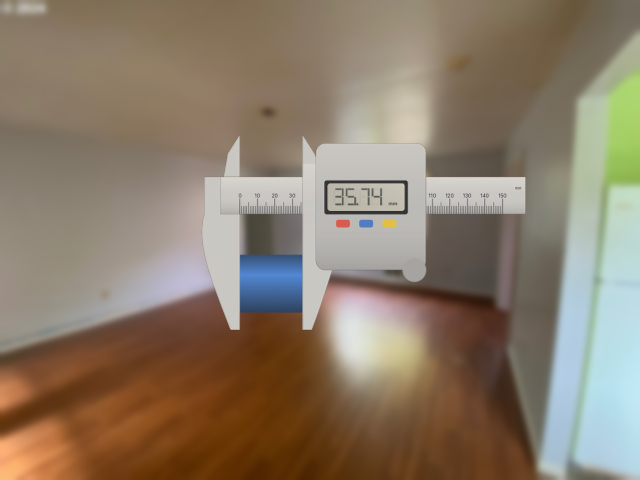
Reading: {"value": 35.74, "unit": "mm"}
